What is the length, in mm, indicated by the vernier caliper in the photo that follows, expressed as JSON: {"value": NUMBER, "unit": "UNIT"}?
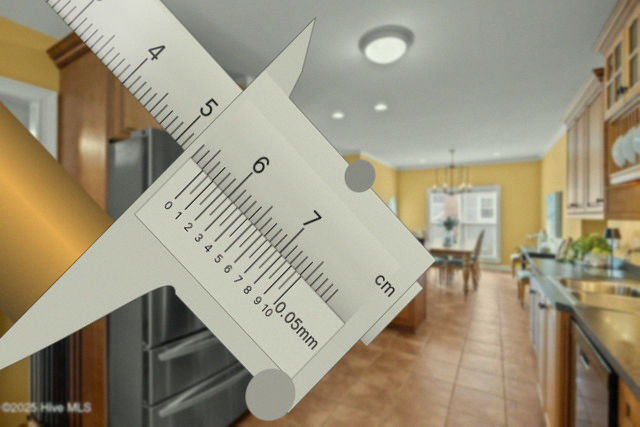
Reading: {"value": 55.2, "unit": "mm"}
